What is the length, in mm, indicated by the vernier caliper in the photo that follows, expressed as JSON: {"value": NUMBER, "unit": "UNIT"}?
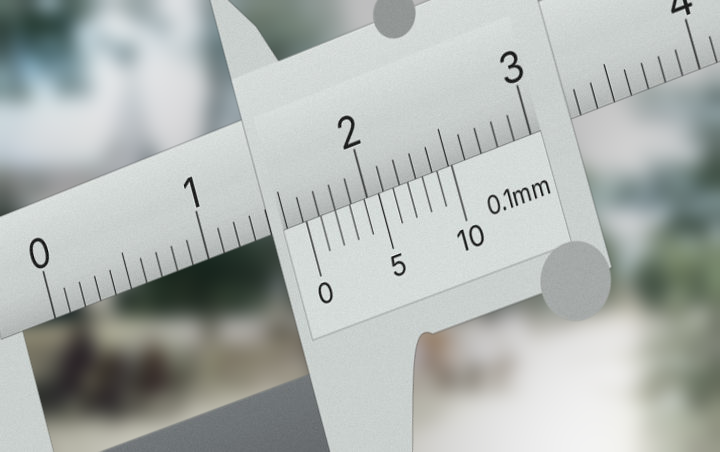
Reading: {"value": 16.2, "unit": "mm"}
